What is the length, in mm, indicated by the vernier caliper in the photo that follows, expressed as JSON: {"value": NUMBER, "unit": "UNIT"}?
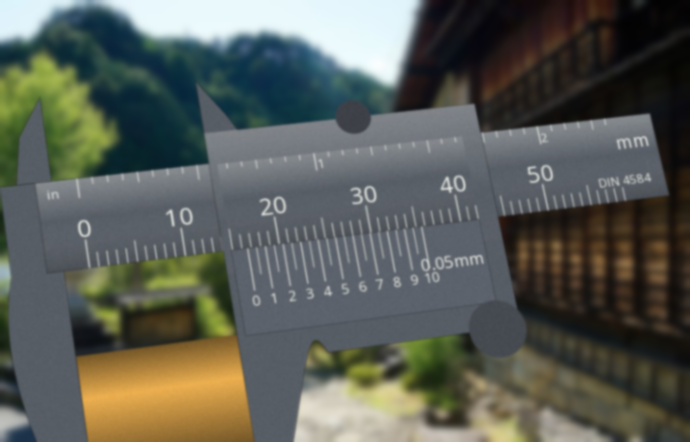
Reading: {"value": 16.6, "unit": "mm"}
